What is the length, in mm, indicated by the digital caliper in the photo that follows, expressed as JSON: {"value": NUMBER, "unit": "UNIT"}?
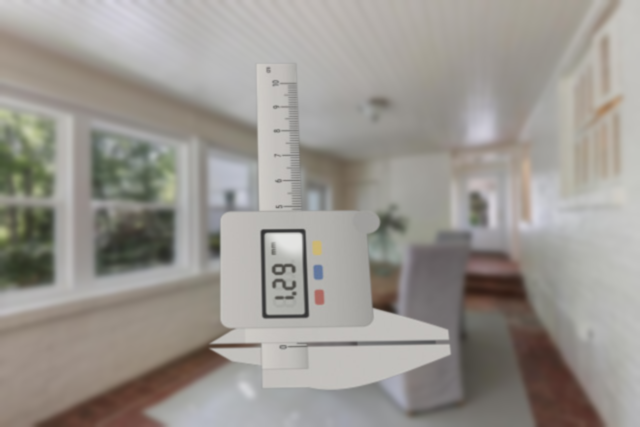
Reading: {"value": 1.29, "unit": "mm"}
